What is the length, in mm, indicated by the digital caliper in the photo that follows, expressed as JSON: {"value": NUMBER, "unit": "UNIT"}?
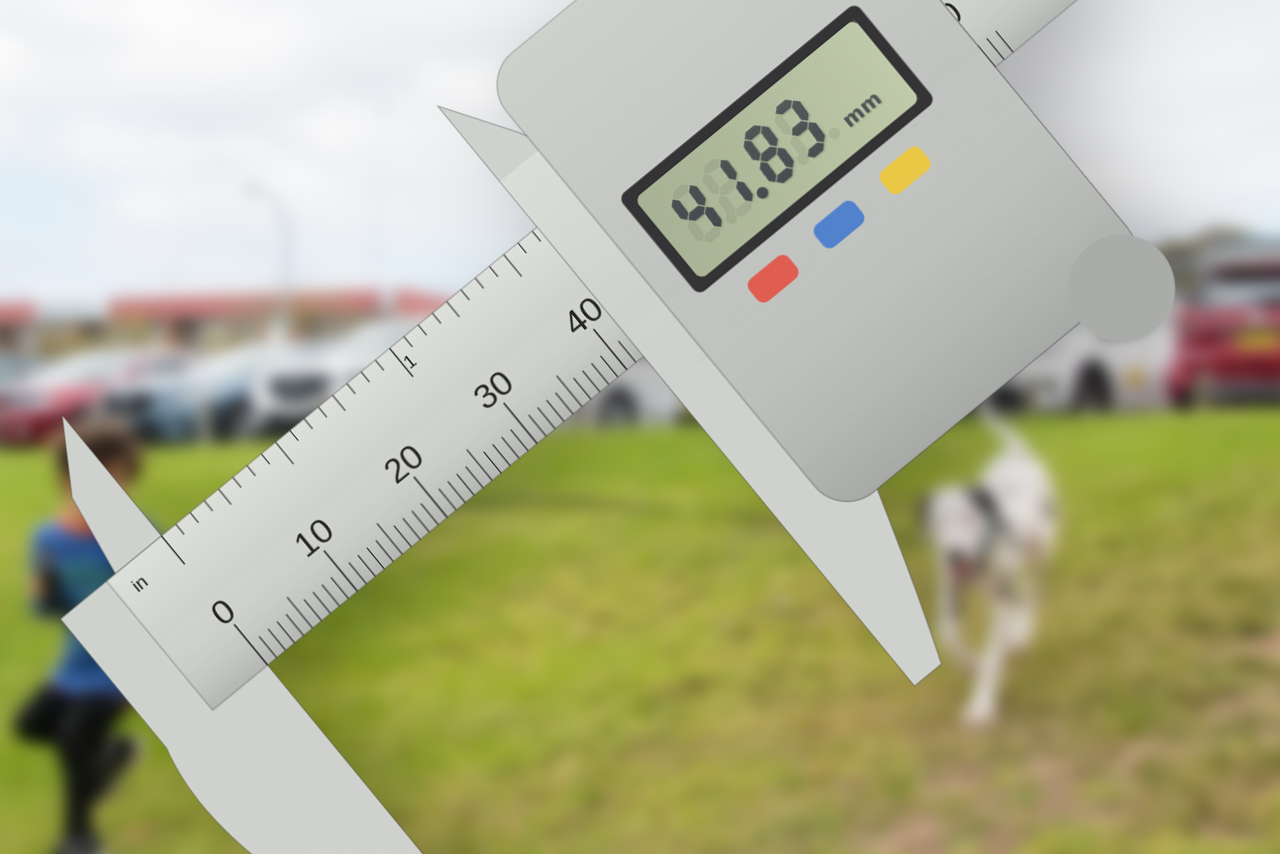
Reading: {"value": 41.83, "unit": "mm"}
